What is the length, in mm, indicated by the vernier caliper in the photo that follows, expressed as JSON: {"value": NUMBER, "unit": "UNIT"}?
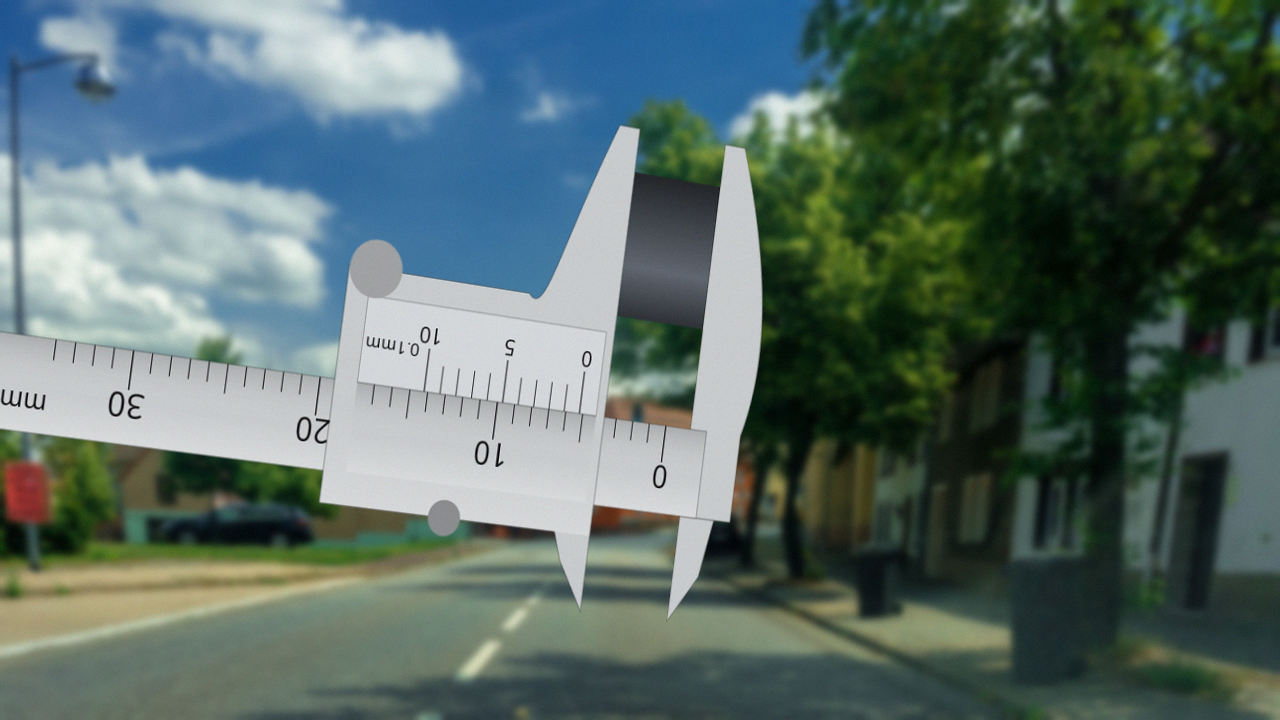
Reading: {"value": 5.2, "unit": "mm"}
